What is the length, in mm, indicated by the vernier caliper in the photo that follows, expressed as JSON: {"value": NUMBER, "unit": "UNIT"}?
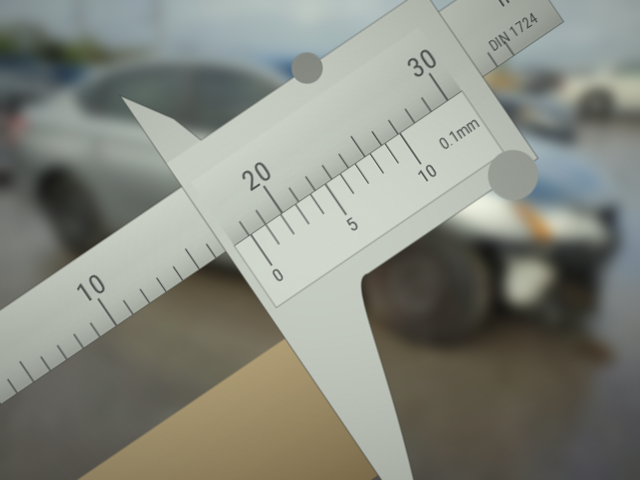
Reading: {"value": 18.1, "unit": "mm"}
